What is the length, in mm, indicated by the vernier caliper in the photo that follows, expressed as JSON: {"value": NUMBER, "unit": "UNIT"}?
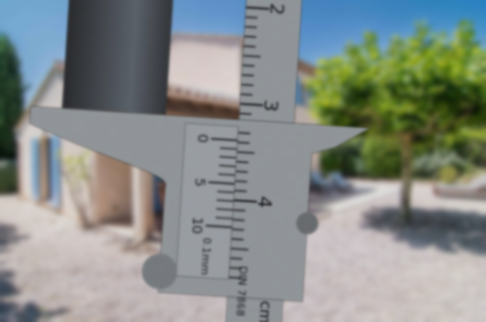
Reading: {"value": 33.8, "unit": "mm"}
